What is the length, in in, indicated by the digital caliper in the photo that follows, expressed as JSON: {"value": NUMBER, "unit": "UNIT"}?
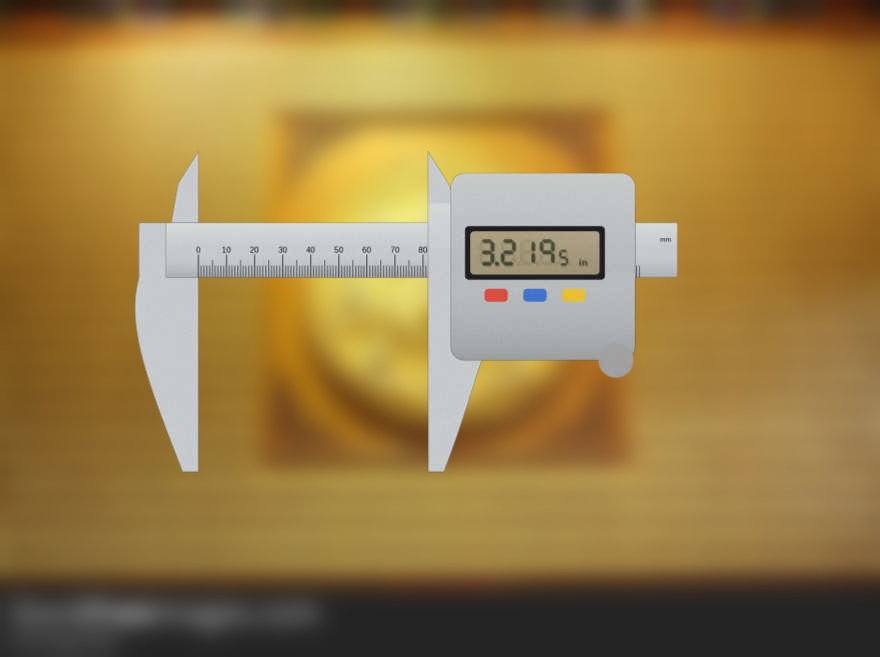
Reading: {"value": 3.2195, "unit": "in"}
